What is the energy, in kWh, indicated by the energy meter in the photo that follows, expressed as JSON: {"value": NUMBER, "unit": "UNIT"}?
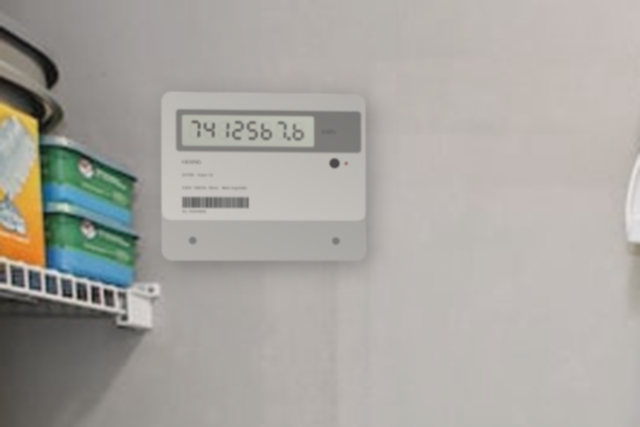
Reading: {"value": 7412567.6, "unit": "kWh"}
